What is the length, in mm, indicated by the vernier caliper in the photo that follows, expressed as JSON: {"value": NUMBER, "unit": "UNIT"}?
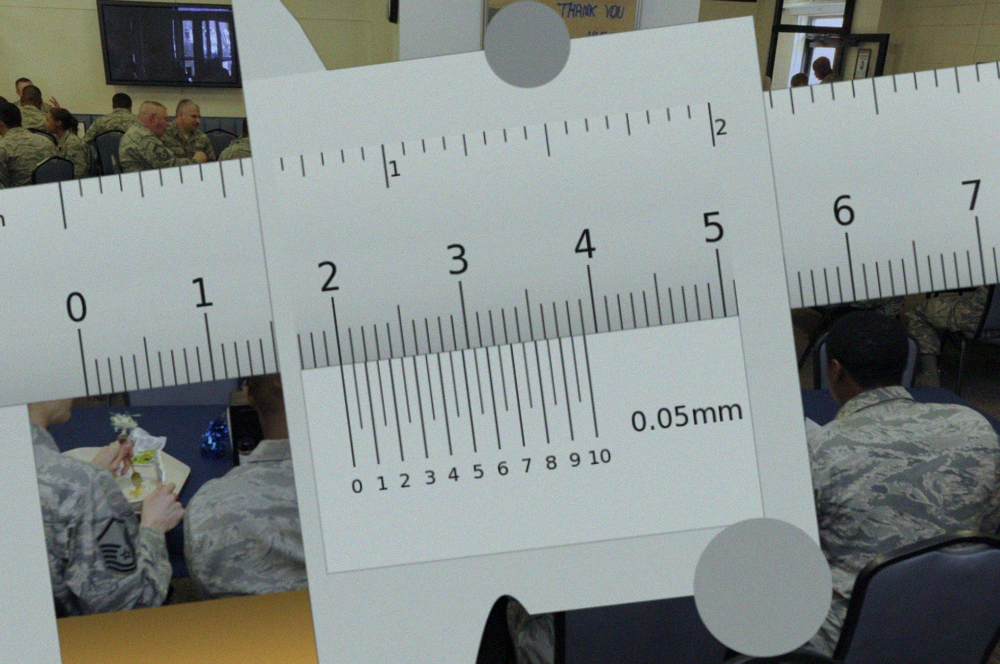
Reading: {"value": 20.0, "unit": "mm"}
